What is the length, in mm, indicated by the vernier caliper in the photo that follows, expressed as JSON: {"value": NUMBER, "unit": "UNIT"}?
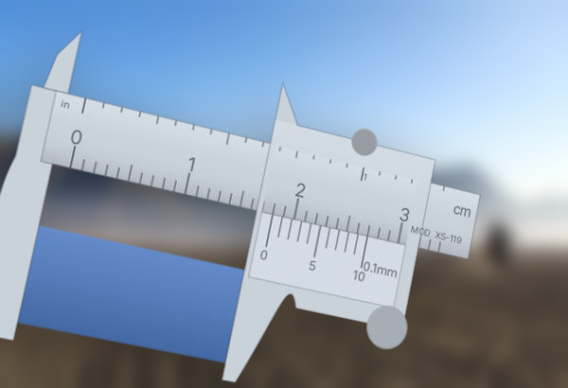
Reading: {"value": 18.0, "unit": "mm"}
